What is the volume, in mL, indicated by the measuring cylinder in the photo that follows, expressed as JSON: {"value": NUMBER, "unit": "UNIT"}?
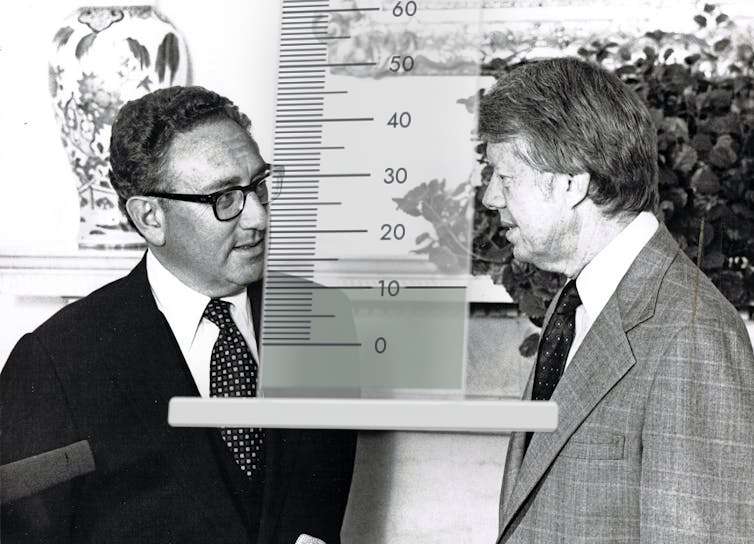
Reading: {"value": 10, "unit": "mL"}
